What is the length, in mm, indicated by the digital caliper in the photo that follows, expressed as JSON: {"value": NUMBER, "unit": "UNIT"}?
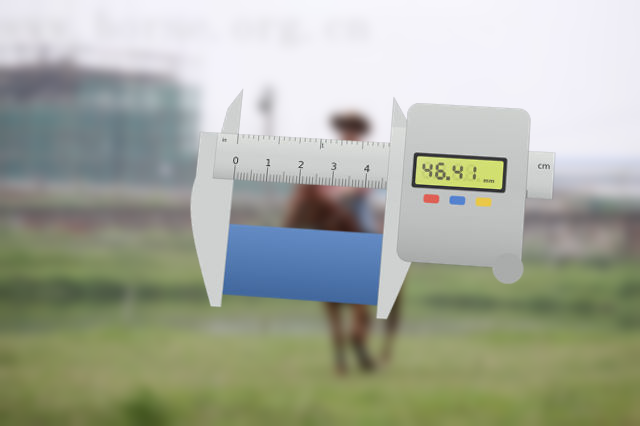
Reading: {"value": 46.41, "unit": "mm"}
